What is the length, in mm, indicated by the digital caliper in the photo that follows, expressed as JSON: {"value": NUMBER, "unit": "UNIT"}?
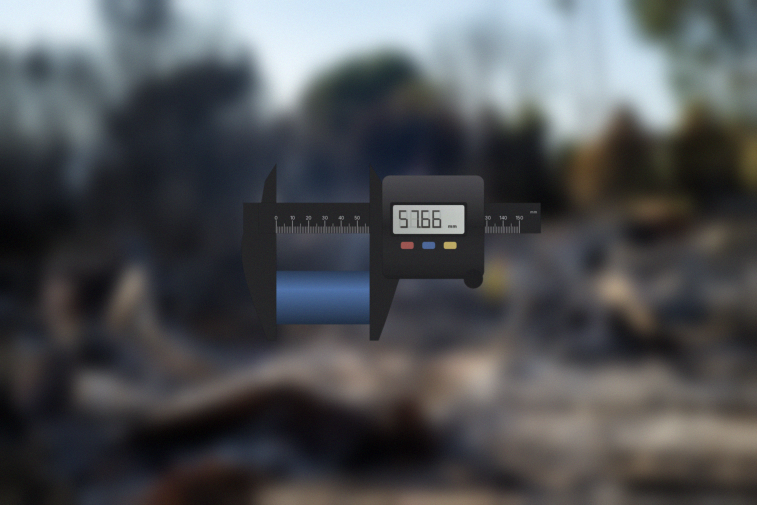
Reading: {"value": 57.66, "unit": "mm"}
